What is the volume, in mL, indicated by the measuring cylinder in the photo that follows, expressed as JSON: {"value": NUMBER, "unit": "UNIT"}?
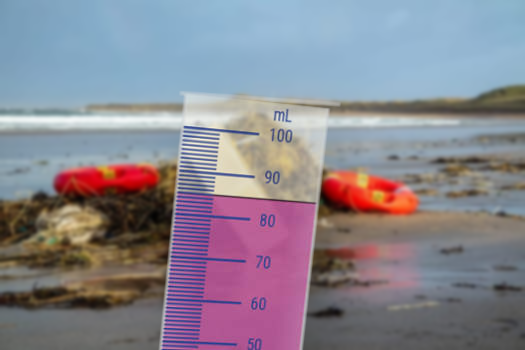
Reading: {"value": 85, "unit": "mL"}
